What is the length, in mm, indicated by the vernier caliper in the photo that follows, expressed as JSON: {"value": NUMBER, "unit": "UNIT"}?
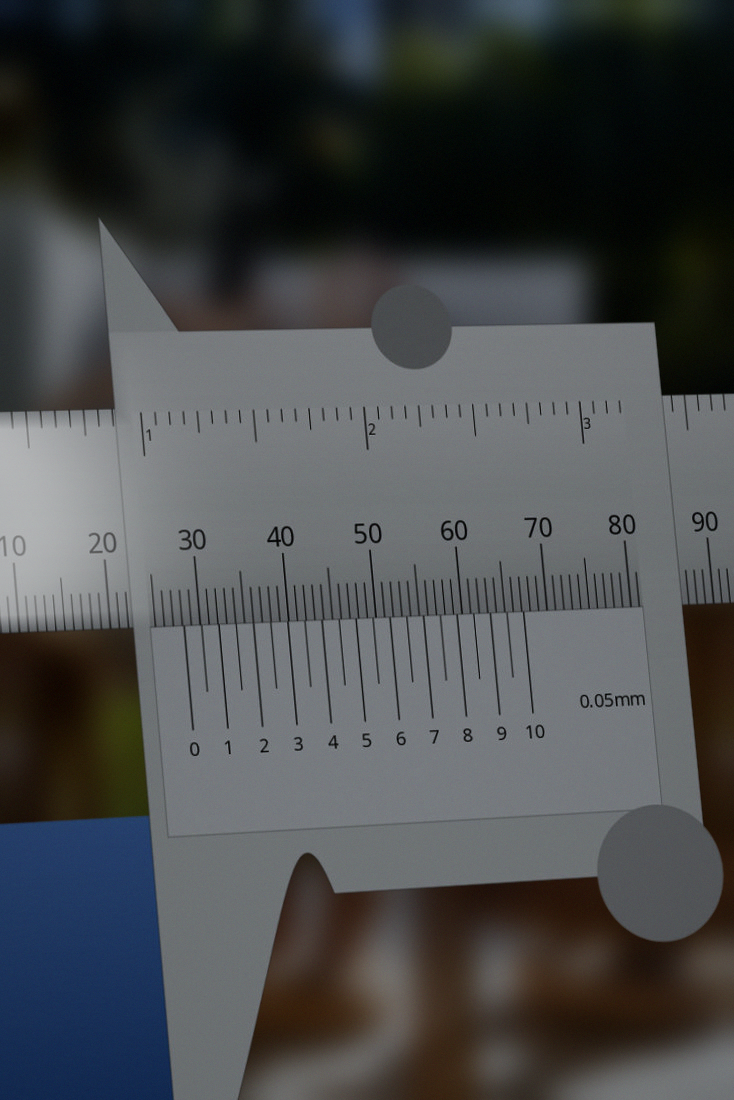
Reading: {"value": 28.2, "unit": "mm"}
